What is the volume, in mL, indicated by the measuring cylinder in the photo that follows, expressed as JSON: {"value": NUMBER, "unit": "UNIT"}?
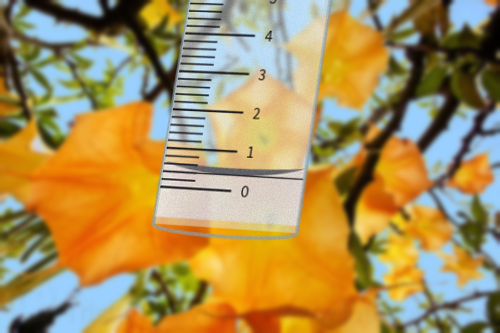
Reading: {"value": 0.4, "unit": "mL"}
